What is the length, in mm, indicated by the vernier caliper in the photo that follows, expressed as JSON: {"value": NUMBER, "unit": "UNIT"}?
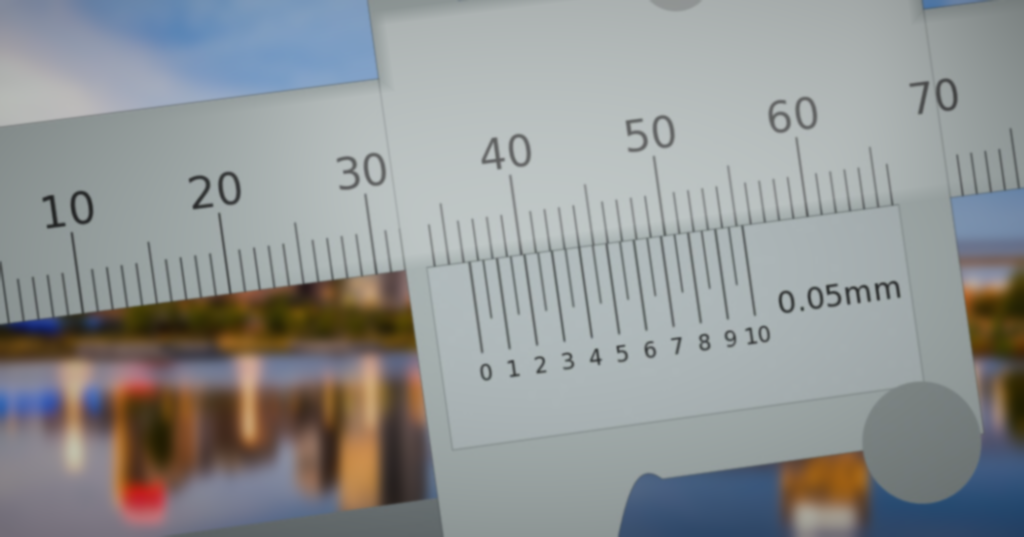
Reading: {"value": 36.4, "unit": "mm"}
